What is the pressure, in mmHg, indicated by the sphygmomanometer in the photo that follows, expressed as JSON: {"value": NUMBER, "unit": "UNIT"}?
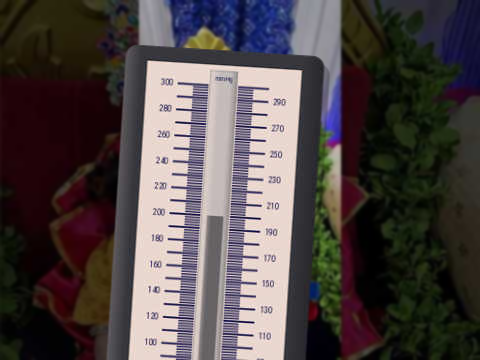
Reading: {"value": 200, "unit": "mmHg"}
